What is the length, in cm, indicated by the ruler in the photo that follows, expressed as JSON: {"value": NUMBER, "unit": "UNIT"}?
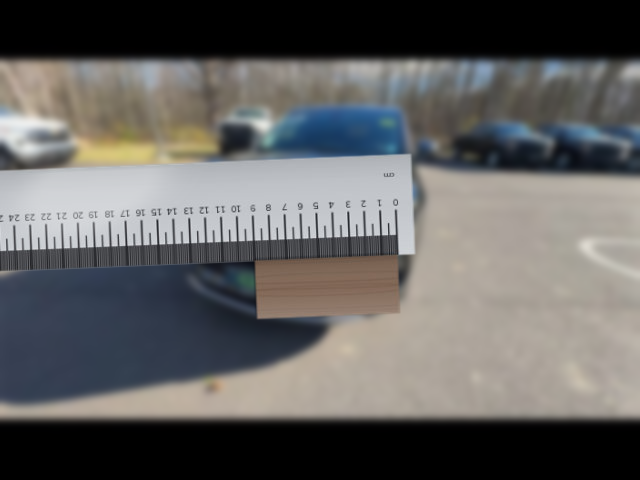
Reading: {"value": 9, "unit": "cm"}
